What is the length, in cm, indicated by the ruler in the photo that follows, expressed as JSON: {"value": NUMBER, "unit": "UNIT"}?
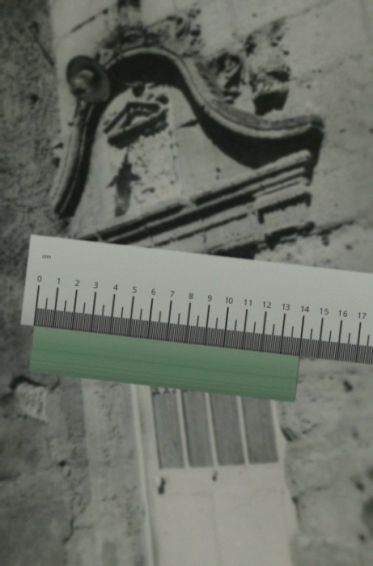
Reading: {"value": 14, "unit": "cm"}
